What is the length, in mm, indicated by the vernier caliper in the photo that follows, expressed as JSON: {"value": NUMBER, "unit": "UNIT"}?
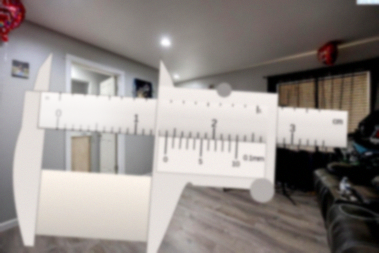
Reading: {"value": 14.0, "unit": "mm"}
